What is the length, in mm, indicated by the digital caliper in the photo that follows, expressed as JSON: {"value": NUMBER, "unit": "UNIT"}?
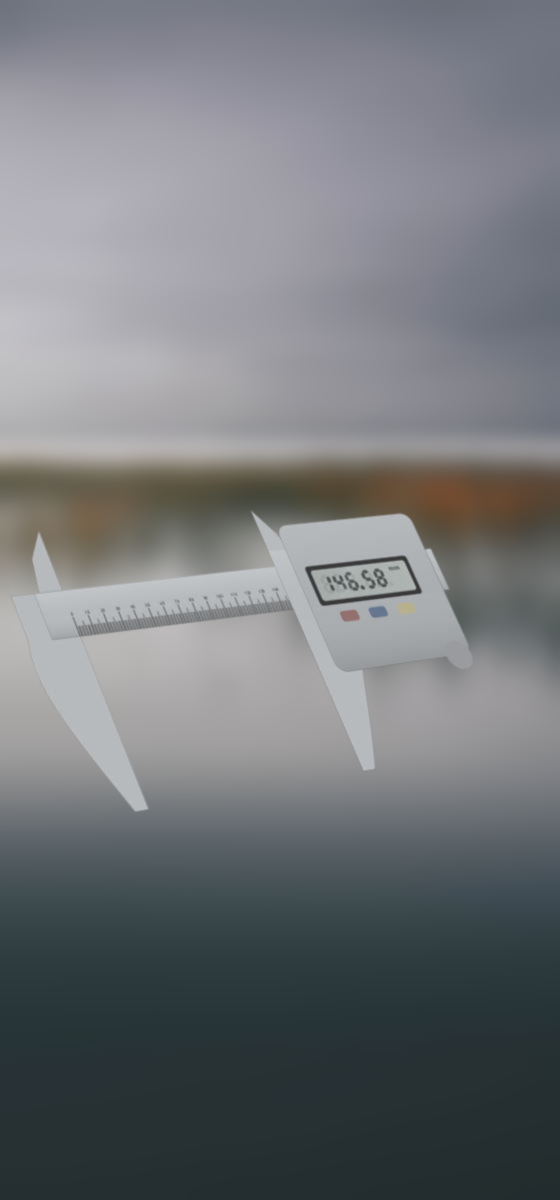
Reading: {"value": 146.58, "unit": "mm"}
